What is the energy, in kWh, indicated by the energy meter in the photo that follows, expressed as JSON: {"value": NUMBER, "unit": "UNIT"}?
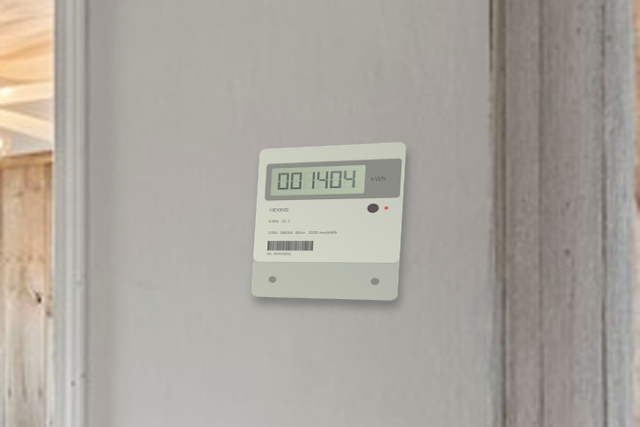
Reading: {"value": 1404, "unit": "kWh"}
